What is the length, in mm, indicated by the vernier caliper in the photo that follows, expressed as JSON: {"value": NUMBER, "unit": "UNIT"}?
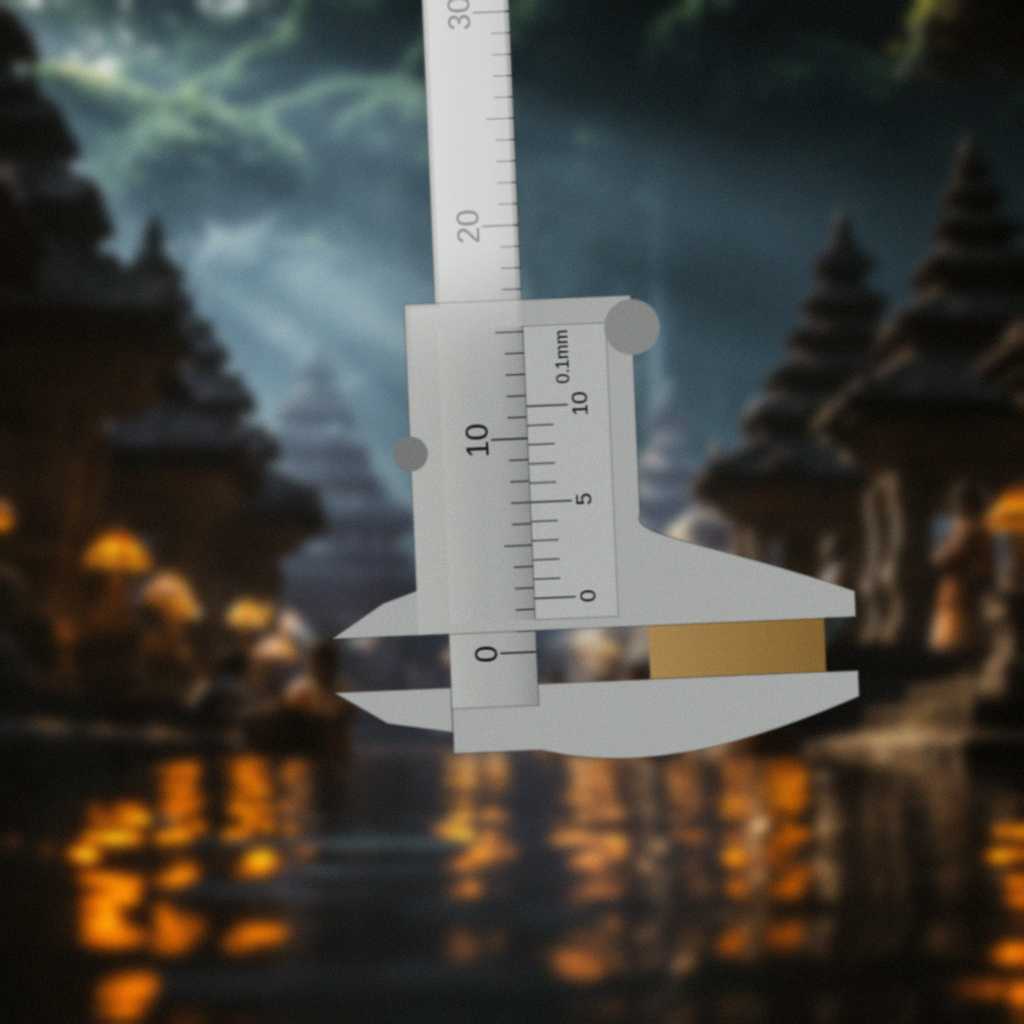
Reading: {"value": 2.5, "unit": "mm"}
